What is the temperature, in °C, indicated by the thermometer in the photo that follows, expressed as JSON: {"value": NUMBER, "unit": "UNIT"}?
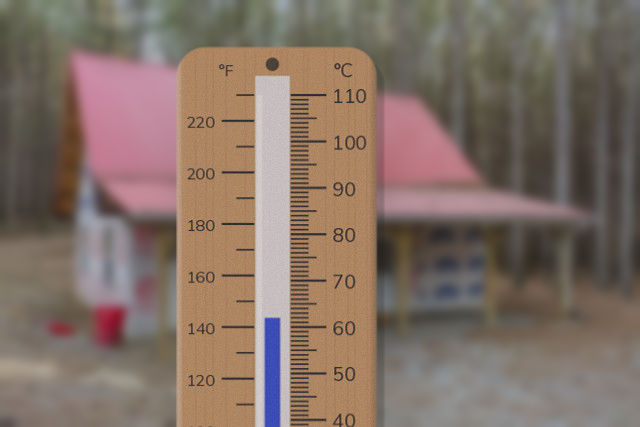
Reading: {"value": 62, "unit": "°C"}
